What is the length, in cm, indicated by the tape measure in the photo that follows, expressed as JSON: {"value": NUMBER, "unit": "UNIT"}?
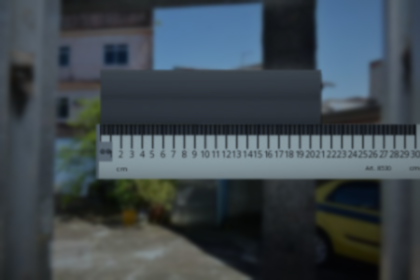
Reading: {"value": 21, "unit": "cm"}
